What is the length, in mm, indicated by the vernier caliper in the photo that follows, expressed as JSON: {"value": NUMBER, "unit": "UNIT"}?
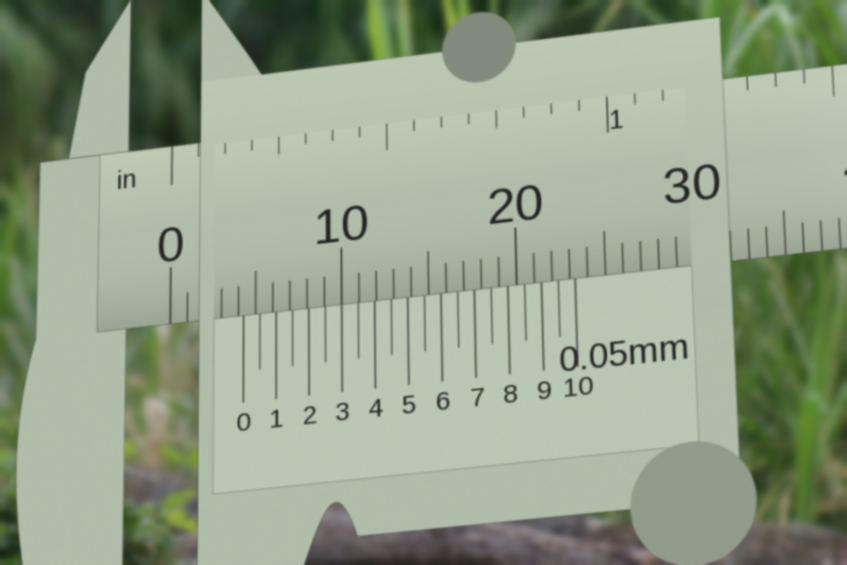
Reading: {"value": 4.3, "unit": "mm"}
